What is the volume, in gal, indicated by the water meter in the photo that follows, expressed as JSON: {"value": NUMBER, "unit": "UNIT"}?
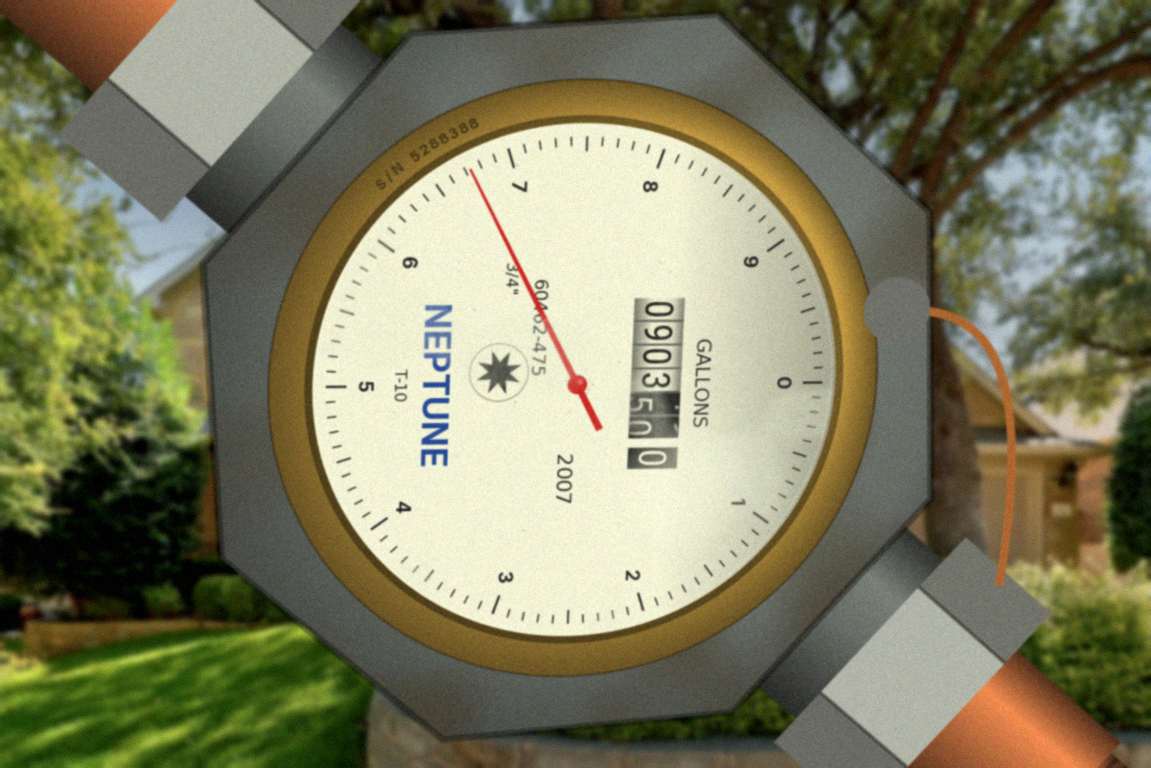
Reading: {"value": 903496.7, "unit": "gal"}
